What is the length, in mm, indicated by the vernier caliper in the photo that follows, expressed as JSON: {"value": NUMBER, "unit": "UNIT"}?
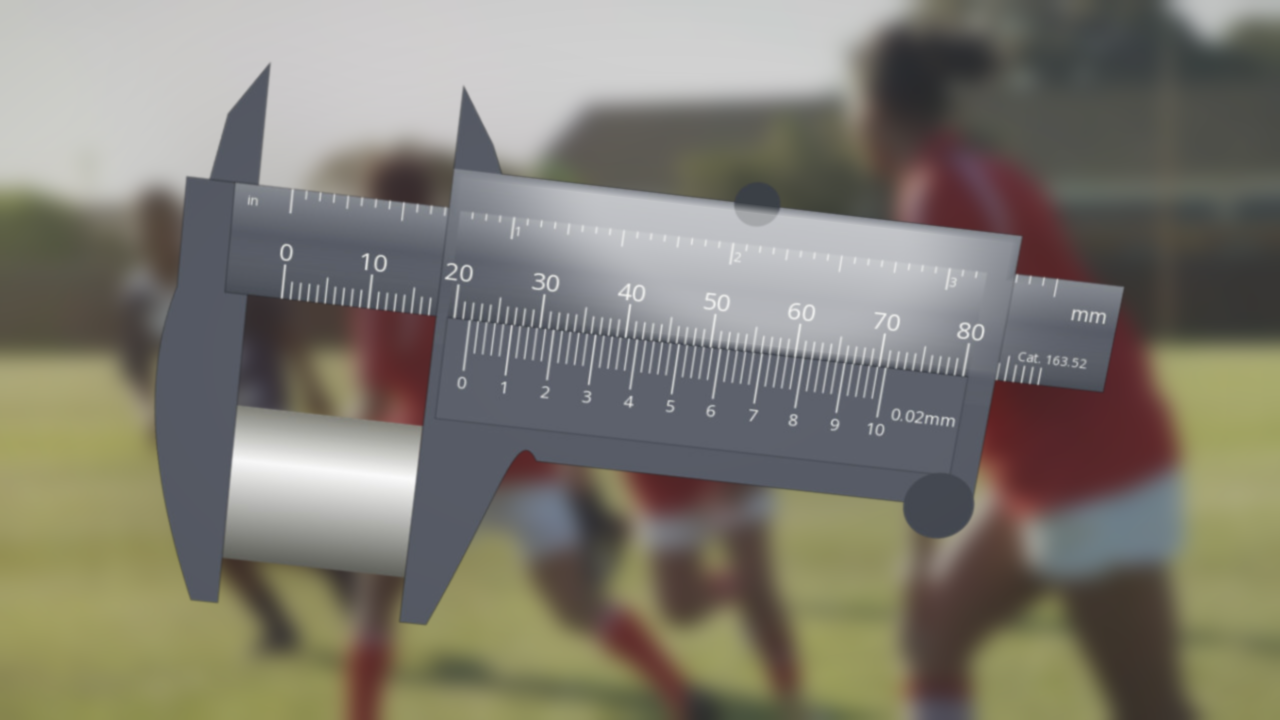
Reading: {"value": 21.8, "unit": "mm"}
